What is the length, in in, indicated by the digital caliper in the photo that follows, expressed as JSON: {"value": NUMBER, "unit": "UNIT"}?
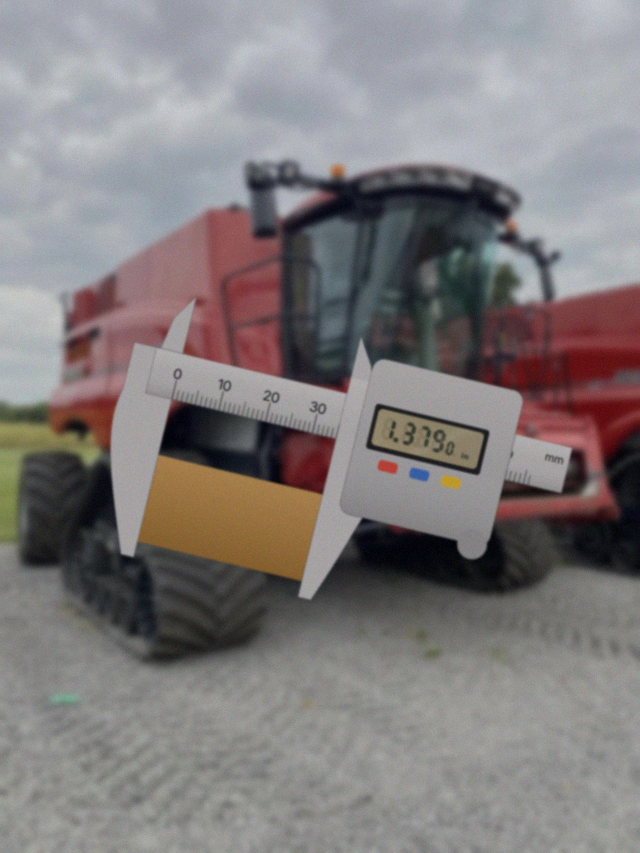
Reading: {"value": 1.3790, "unit": "in"}
